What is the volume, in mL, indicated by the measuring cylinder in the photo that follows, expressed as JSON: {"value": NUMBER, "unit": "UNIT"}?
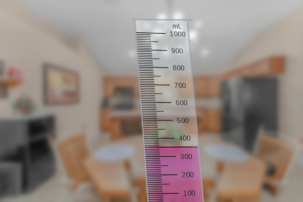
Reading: {"value": 350, "unit": "mL"}
